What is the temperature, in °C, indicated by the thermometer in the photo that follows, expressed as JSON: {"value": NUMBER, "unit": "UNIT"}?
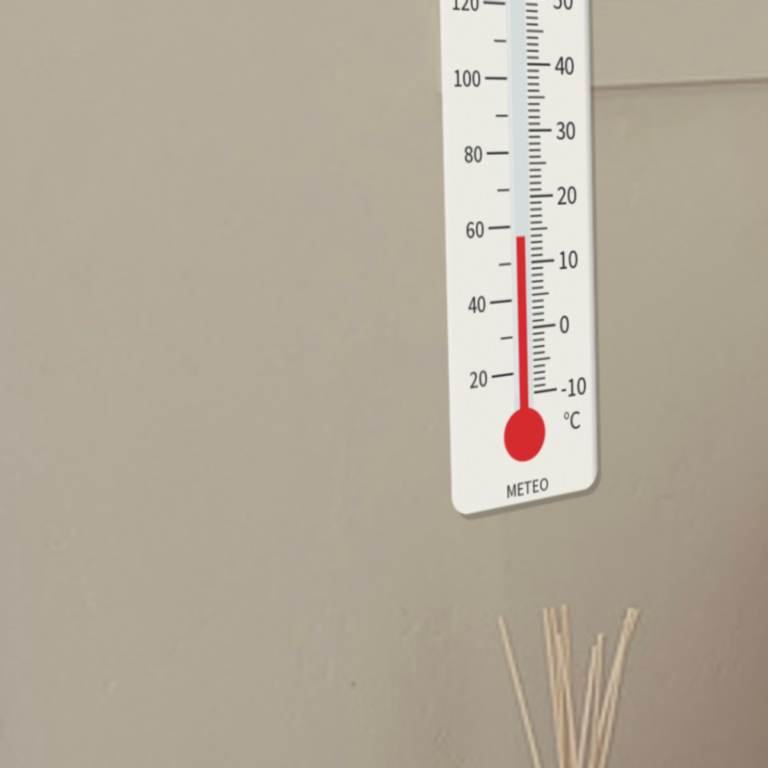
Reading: {"value": 14, "unit": "°C"}
